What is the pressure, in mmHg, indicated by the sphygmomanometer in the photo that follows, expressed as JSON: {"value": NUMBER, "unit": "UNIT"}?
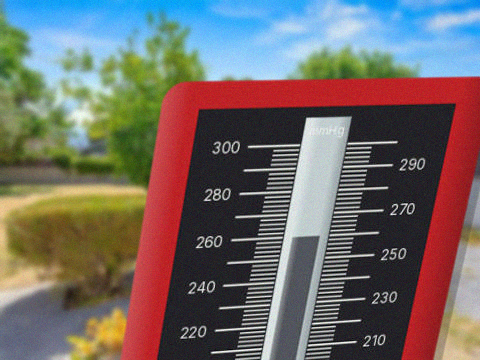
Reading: {"value": 260, "unit": "mmHg"}
